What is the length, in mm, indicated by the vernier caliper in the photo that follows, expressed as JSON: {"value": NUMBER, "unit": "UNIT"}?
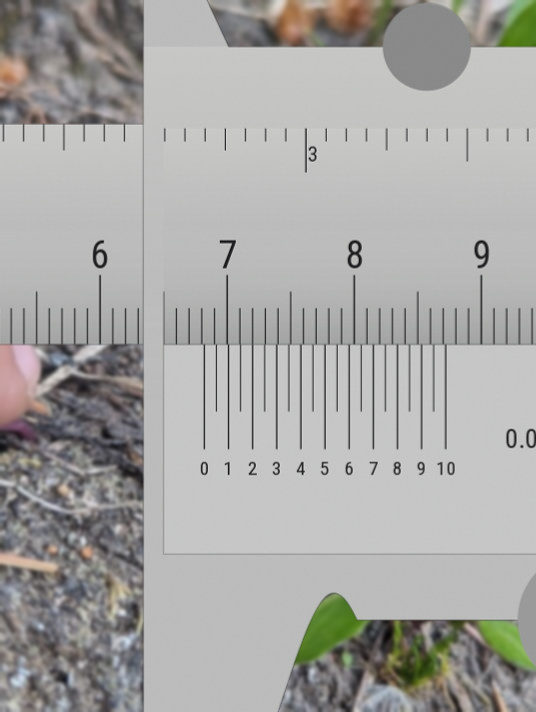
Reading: {"value": 68.2, "unit": "mm"}
